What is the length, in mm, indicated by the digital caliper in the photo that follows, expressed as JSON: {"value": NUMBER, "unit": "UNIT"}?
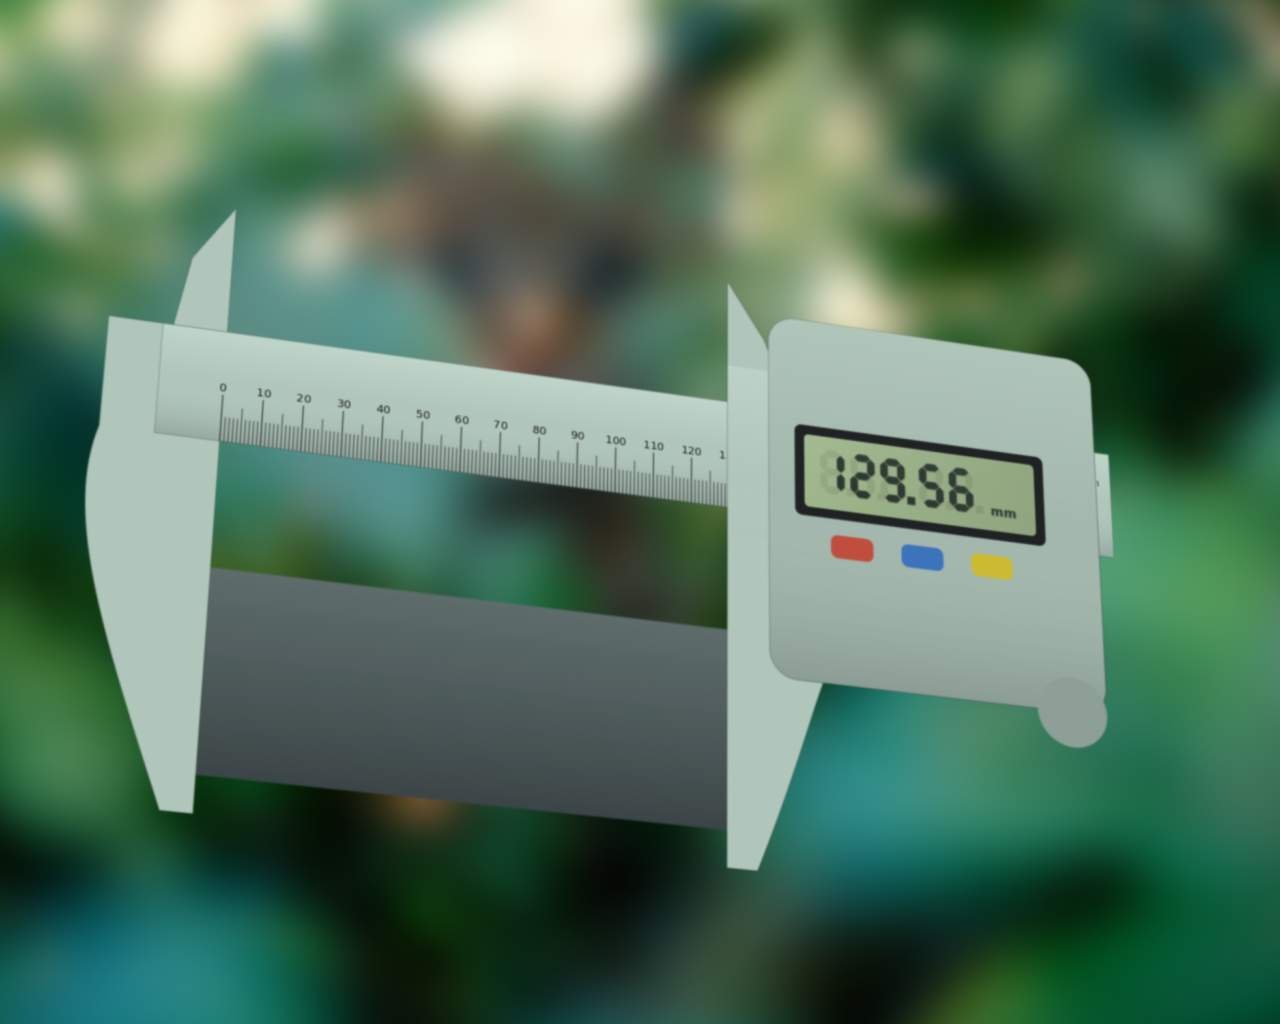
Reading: {"value": 129.56, "unit": "mm"}
